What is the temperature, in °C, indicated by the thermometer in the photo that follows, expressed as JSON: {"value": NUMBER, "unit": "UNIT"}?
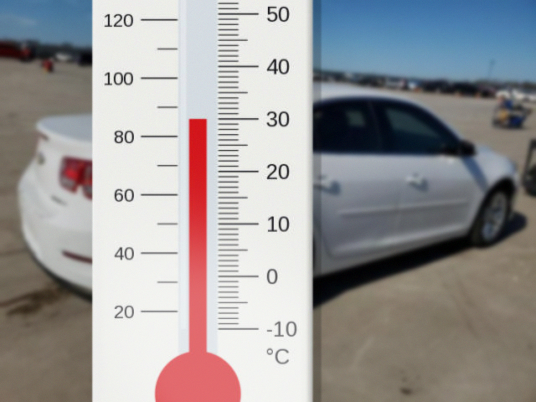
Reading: {"value": 30, "unit": "°C"}
